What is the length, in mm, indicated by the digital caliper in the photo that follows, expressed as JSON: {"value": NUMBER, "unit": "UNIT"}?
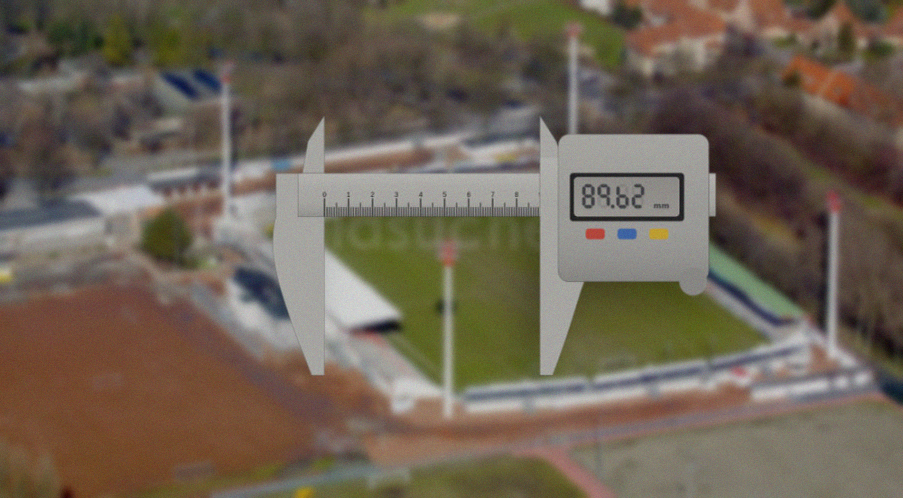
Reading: {"value": 89.62, "unit": "mm"}
